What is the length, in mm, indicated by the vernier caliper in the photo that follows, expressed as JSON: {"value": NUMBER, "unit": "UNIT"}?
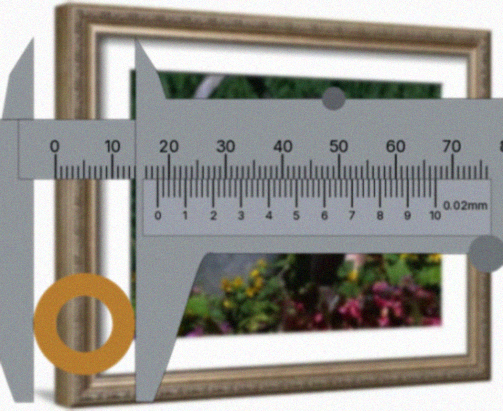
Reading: {"value": 18.0, "unit": "mm"}
